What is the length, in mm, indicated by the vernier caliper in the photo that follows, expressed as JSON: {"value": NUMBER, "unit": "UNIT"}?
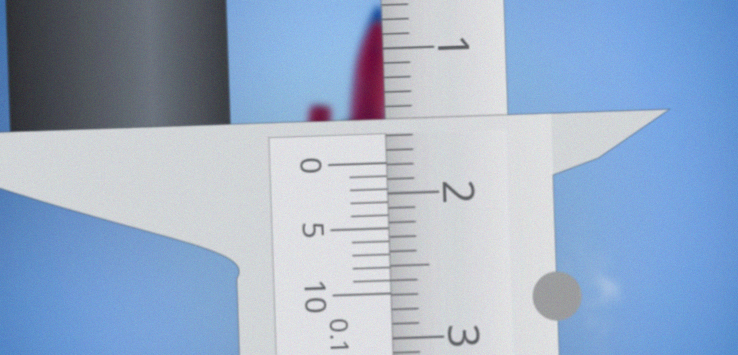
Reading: {"value": 17.9, "unit": "mm"}
